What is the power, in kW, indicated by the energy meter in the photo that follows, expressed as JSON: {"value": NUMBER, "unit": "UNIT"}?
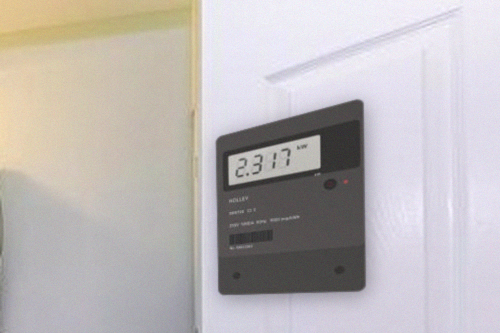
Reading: {"value": 2.317, "unit": "kW"}
